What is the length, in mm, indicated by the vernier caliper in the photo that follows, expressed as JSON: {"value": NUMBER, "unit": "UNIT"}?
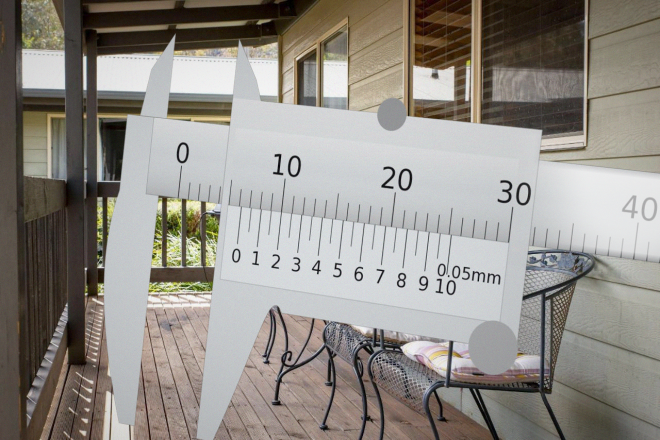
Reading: {"value": 6.2, "unit": "mm"}
